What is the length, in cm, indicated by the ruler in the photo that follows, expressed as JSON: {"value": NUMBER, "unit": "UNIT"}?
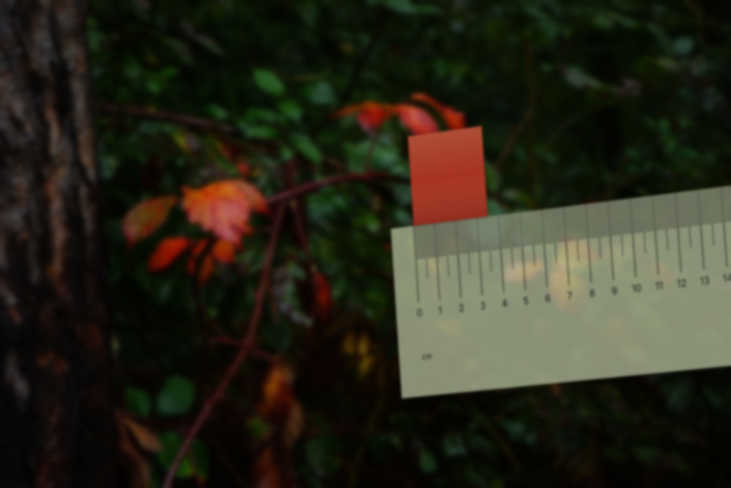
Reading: {"value": 3.5, "unit": "cm"}
